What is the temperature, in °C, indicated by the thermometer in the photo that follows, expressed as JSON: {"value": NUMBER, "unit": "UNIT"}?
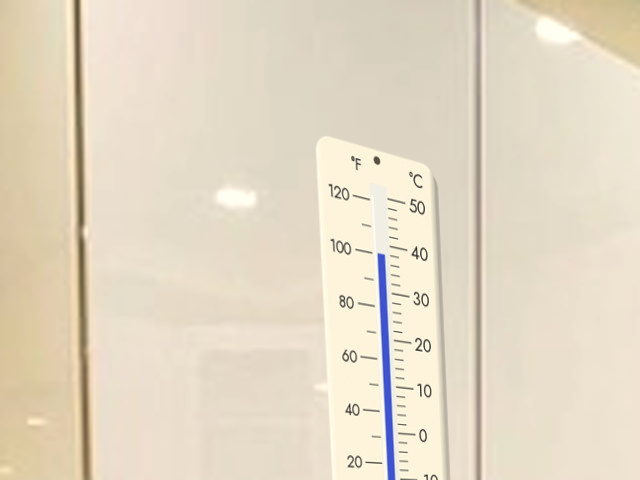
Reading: {"value": 38, "unit": "°C"}
